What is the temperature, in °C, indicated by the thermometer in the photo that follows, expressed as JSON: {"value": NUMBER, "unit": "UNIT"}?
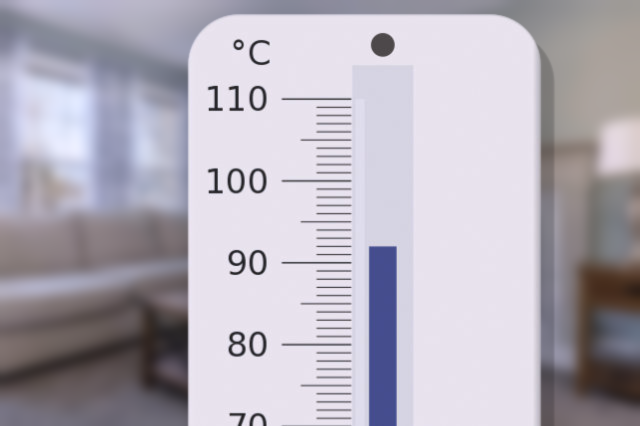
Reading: {"value": 92, "unit": "°C"}
